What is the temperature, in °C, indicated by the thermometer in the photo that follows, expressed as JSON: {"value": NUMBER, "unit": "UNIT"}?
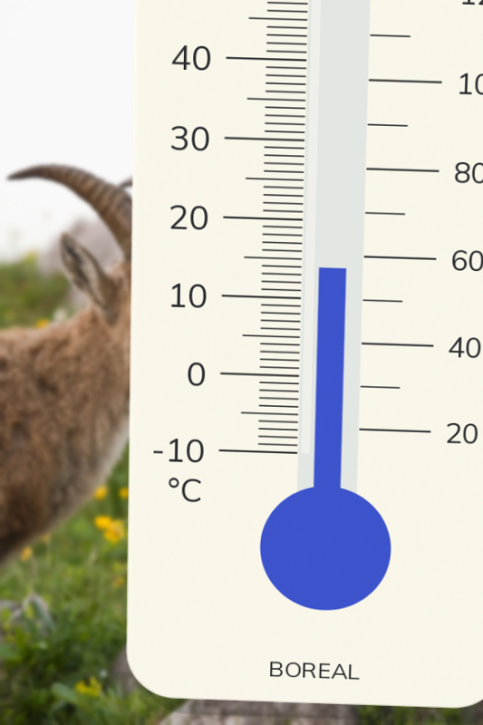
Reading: {"value": 14, "unit": "°C"}
